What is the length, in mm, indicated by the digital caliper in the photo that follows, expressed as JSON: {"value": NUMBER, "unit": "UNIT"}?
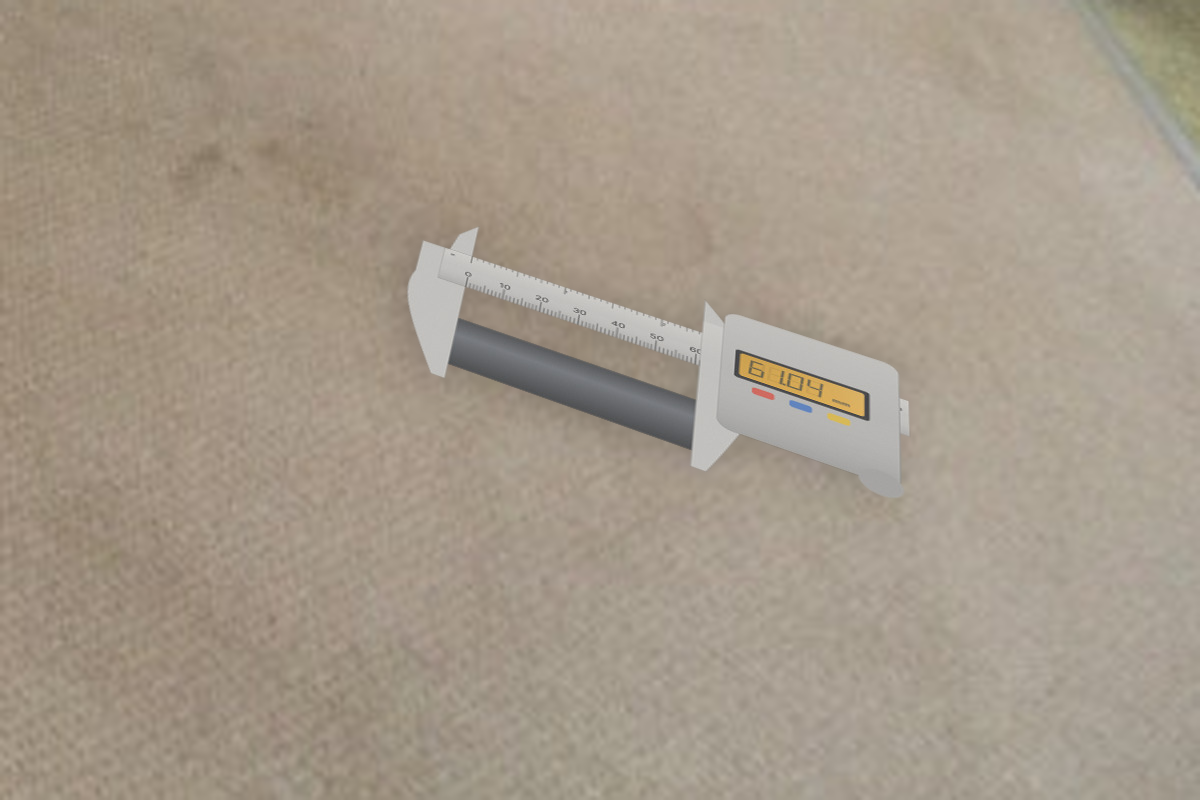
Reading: {"value": 61.04, "unit": "mm"}
